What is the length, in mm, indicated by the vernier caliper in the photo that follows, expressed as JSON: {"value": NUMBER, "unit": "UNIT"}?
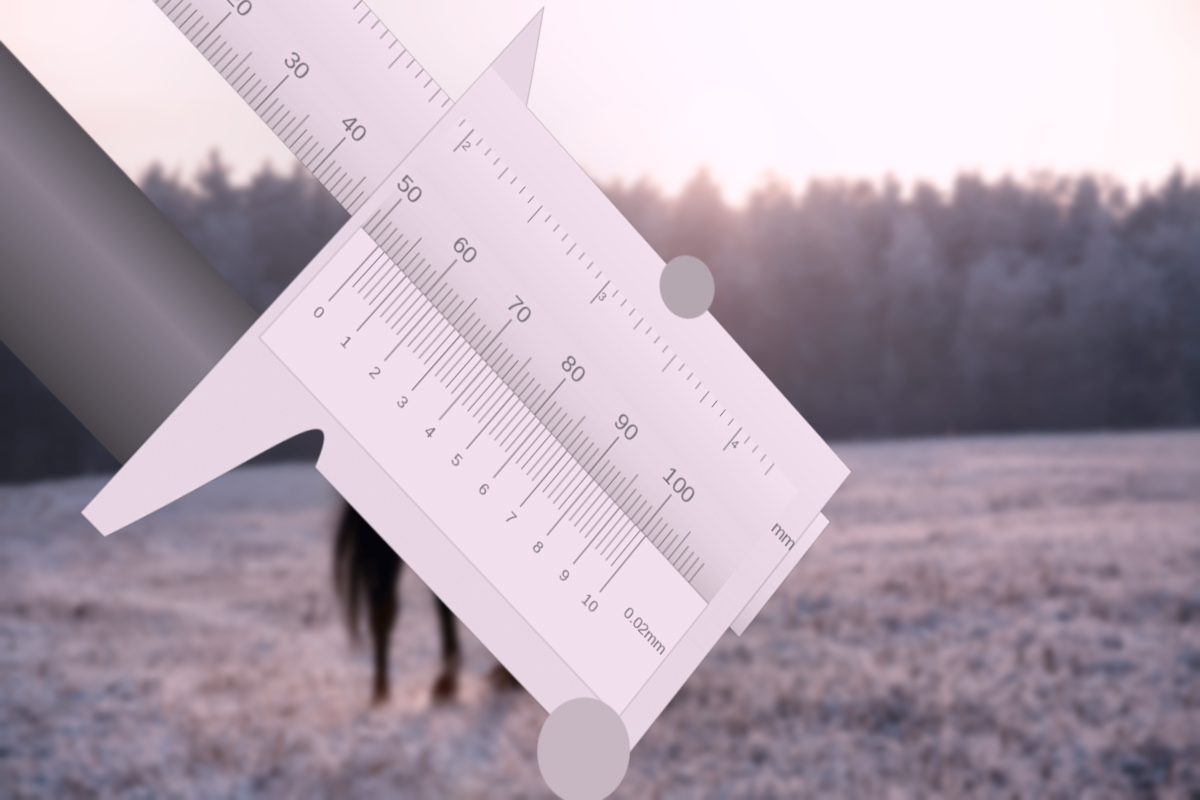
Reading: {"value": 51.8, "unit": "mm"}
